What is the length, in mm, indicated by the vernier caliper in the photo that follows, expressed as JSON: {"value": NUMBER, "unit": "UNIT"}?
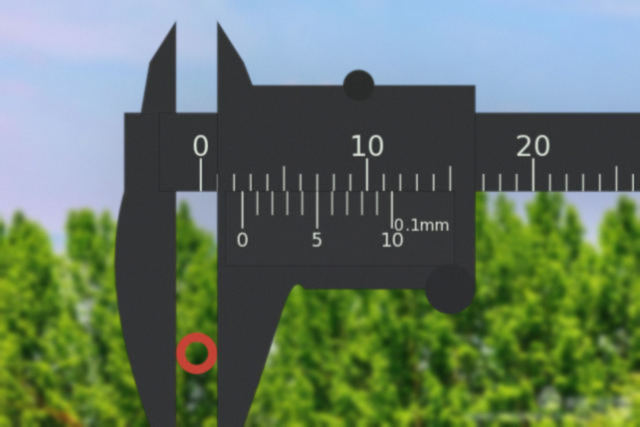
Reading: {"value": 2.5, "unit": "mm"}
